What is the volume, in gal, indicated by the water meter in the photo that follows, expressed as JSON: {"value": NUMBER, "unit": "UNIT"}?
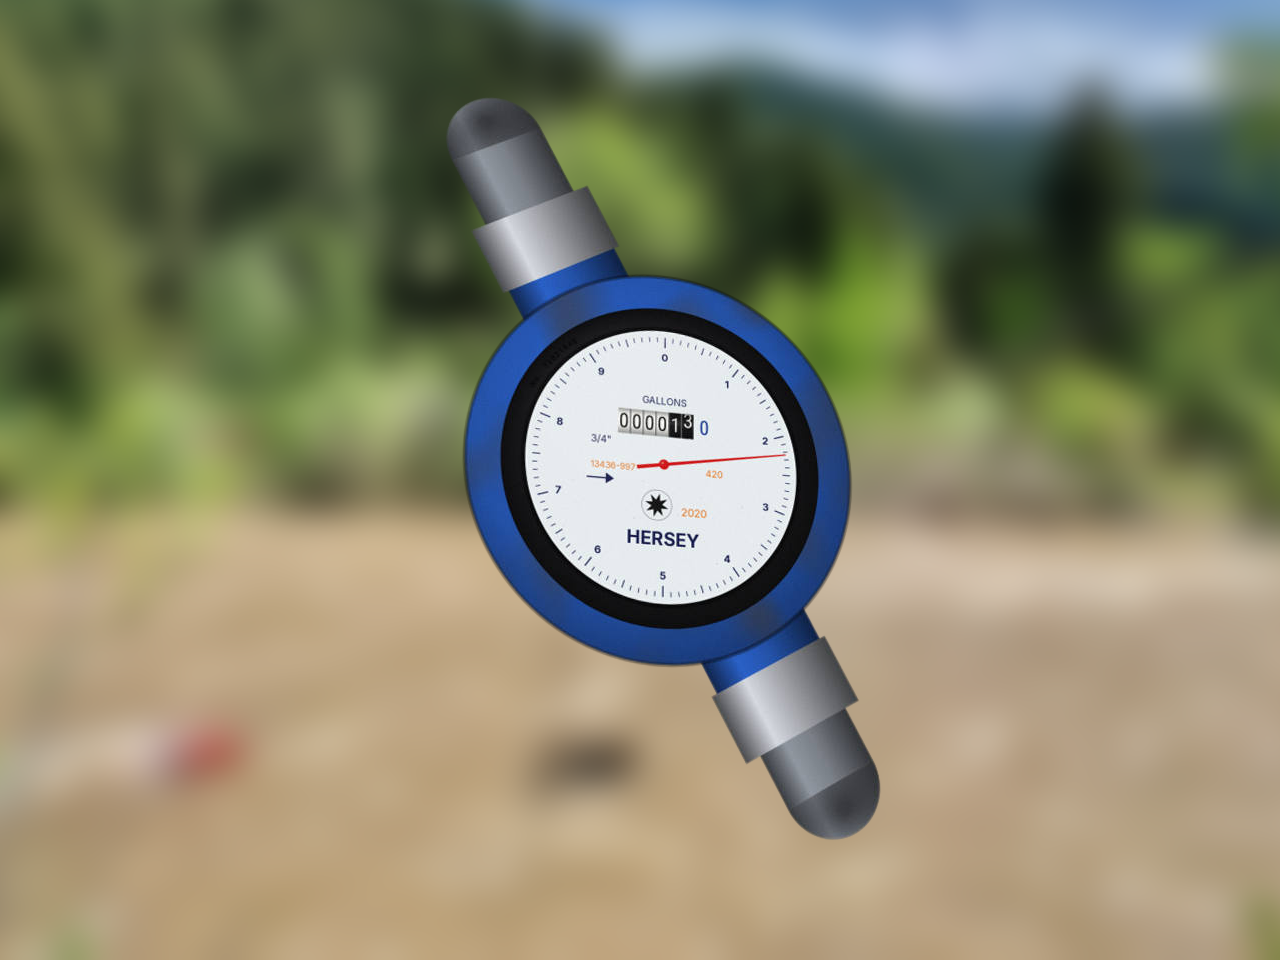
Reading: {"value": 132.2, "unit": "gal"}
